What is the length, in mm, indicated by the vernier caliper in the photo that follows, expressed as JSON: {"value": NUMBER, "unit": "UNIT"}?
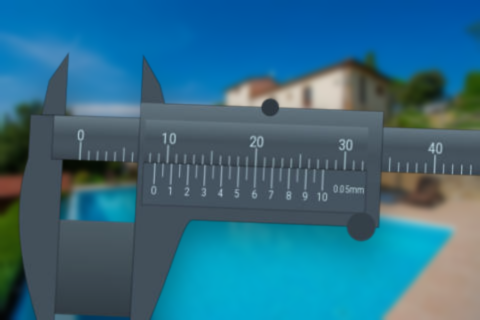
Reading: {"value": 8.6, "unit": "mm"}
